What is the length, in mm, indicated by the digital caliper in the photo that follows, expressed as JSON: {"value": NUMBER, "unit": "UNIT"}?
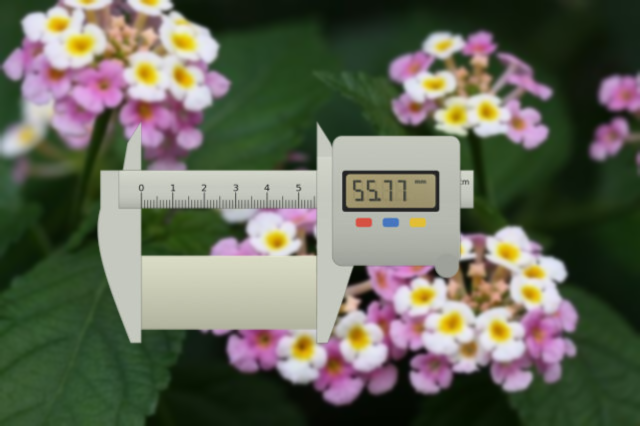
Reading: {"value": 55.77, "unit": "mm"}
